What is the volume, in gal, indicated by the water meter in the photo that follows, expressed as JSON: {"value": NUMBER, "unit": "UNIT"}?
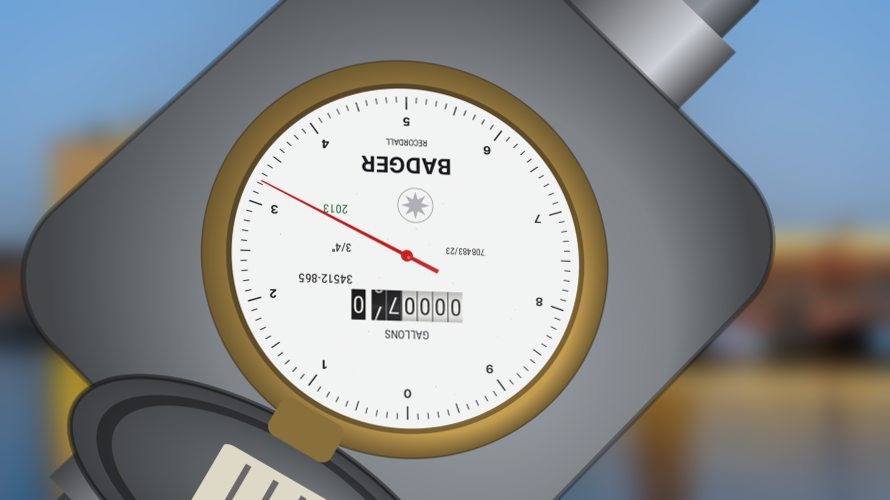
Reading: {"value": 773.2, "unit": "gal"}
